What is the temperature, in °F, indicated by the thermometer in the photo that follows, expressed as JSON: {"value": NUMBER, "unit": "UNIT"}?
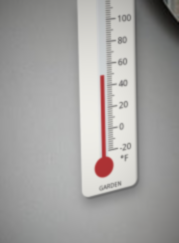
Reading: {"value": 50, "unit": "°F"}
